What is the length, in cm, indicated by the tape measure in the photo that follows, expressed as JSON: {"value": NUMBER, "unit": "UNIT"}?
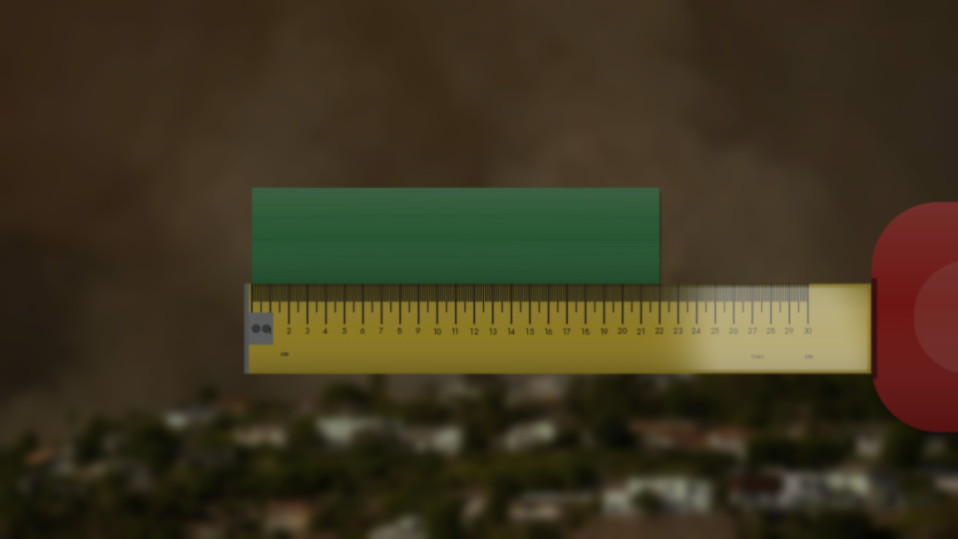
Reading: {"value": 22, "unit": "cm"}
